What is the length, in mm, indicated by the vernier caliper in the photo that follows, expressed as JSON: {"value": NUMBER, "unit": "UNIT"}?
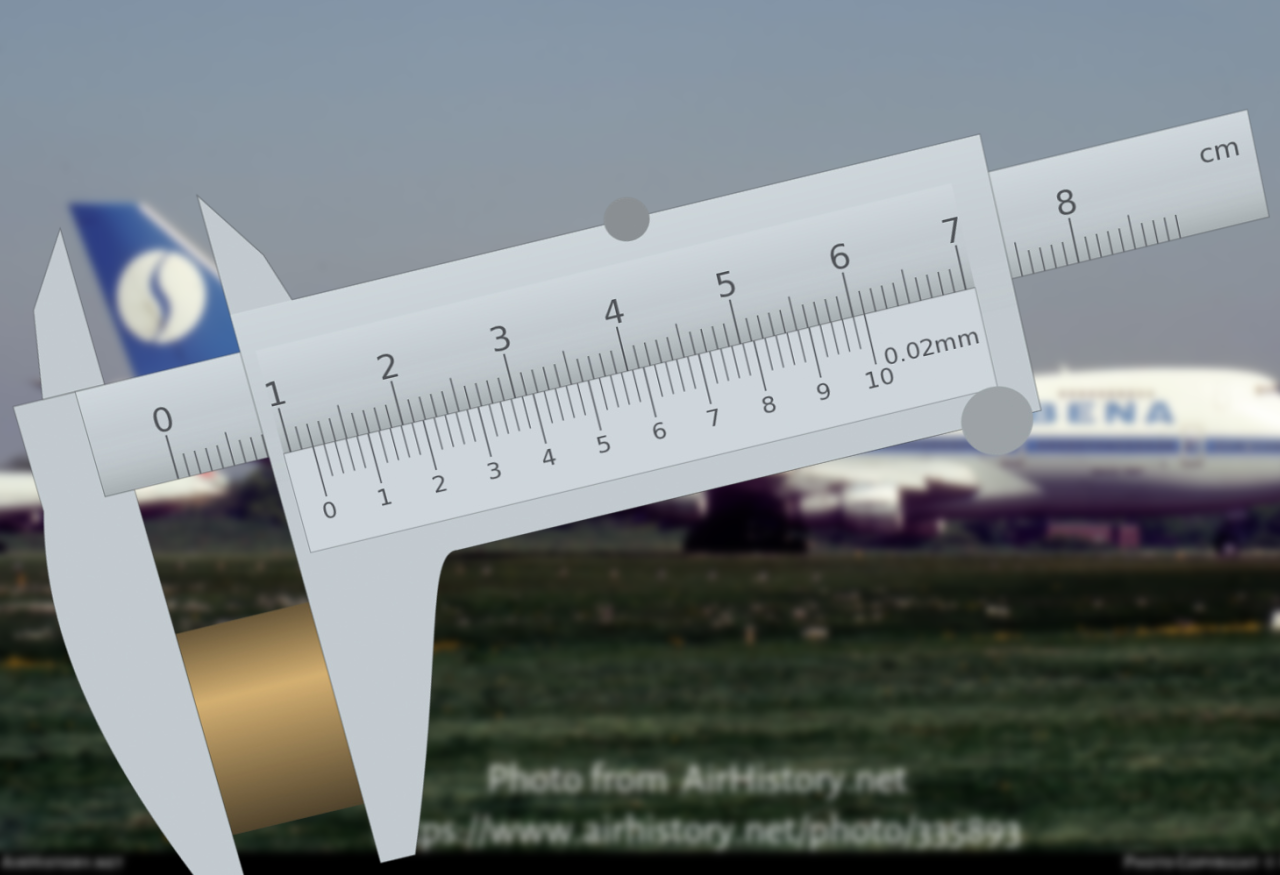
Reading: {"value": 12.0, "unit": "mm"}
